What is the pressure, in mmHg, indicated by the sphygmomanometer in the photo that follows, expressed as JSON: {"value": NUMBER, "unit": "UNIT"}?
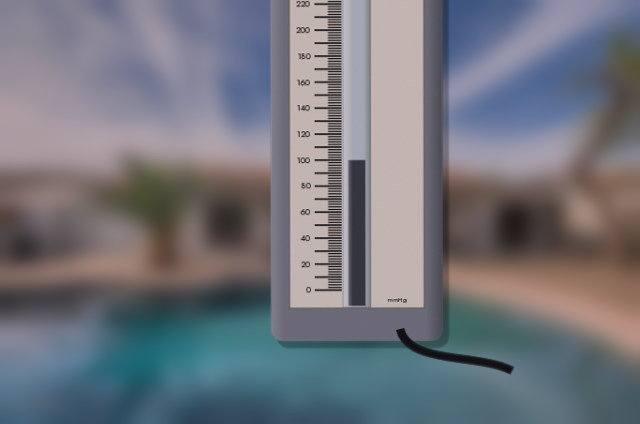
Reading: {"value": 100, "unit": "mmHg"}
